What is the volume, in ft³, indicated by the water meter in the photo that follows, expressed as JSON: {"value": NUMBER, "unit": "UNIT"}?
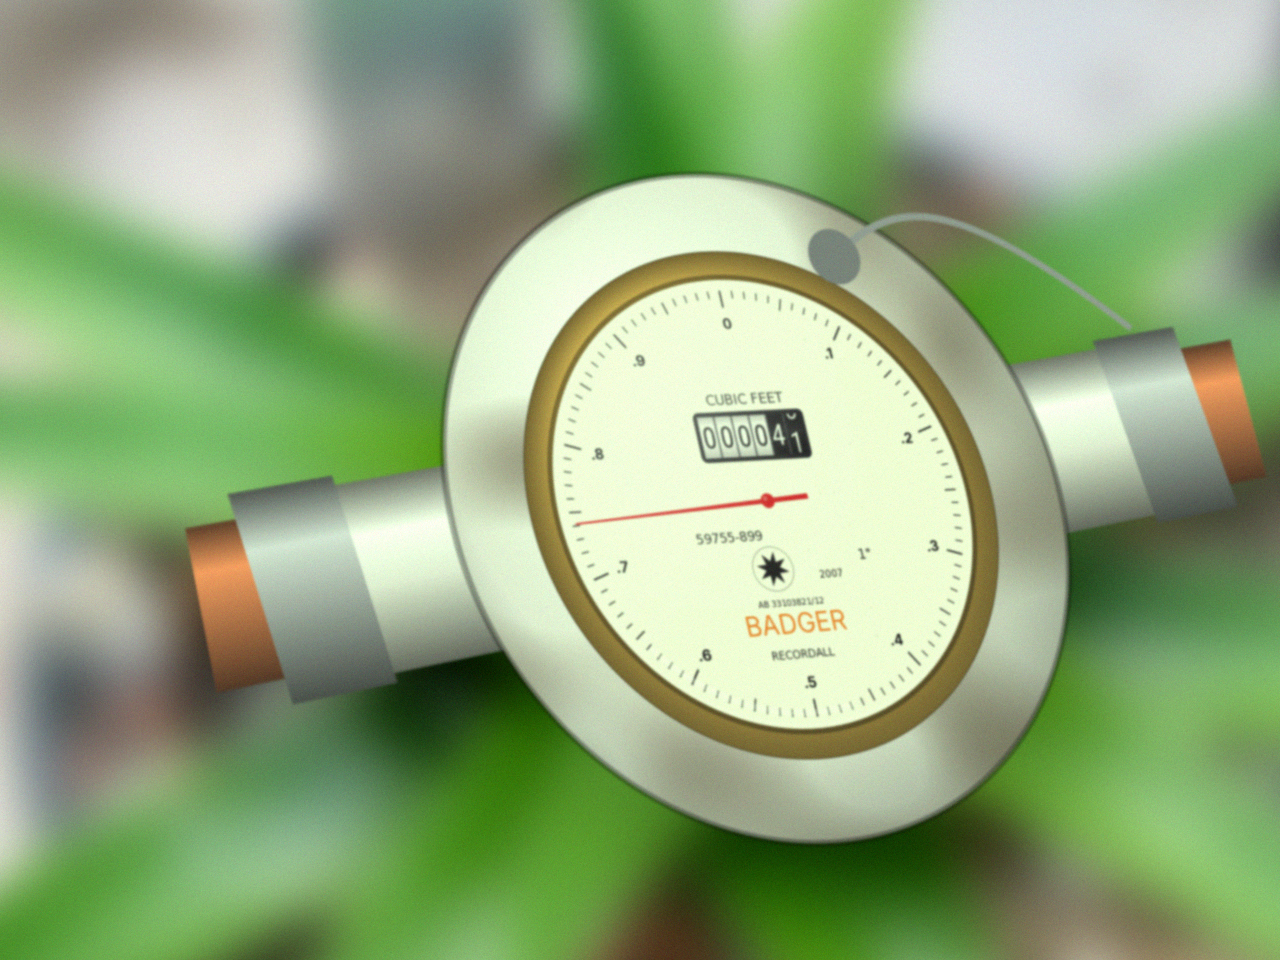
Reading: {"value": 40.74, "unit": "ft³"}
